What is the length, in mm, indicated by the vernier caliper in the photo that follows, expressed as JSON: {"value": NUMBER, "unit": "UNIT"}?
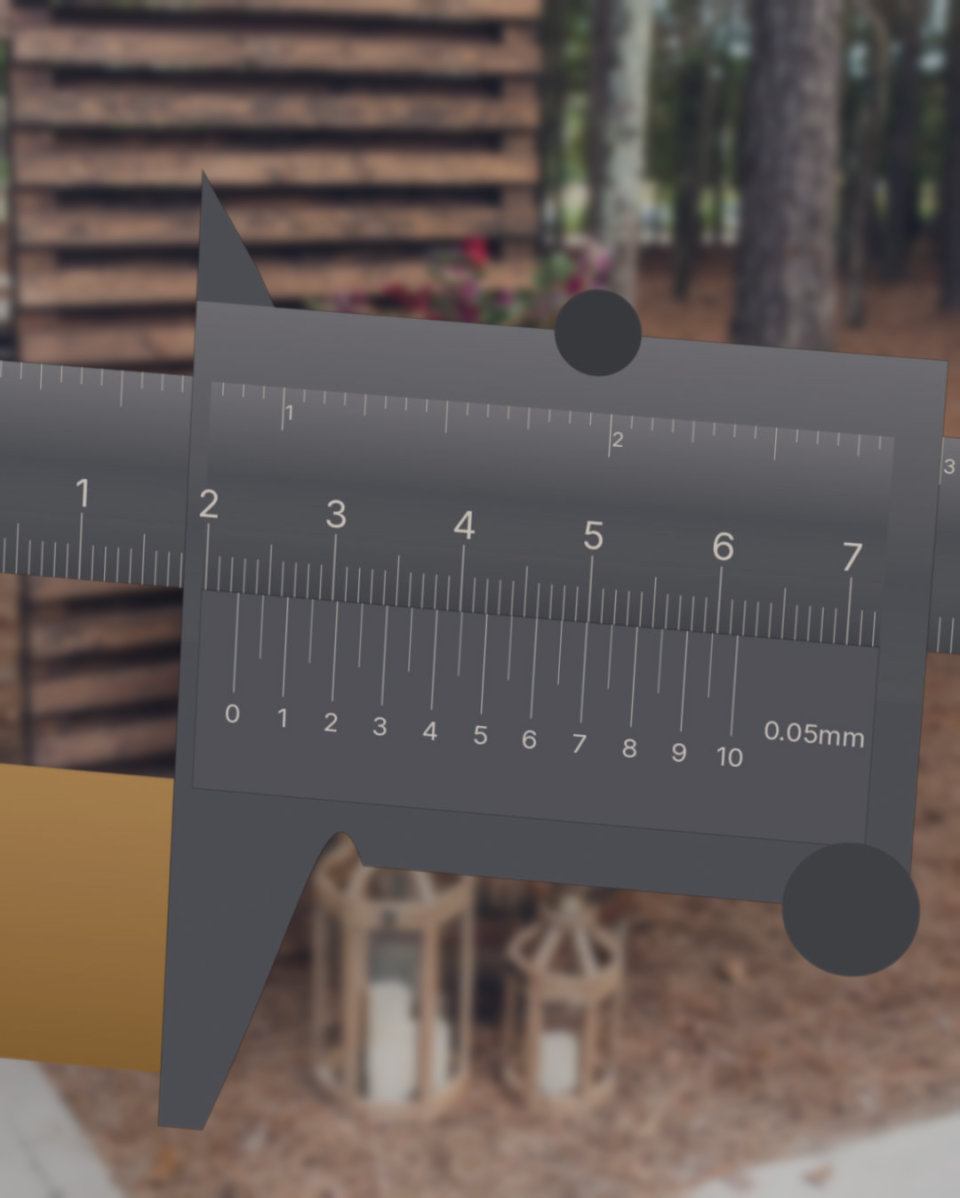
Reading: {"value": 22.6, "unit": "mm"}
